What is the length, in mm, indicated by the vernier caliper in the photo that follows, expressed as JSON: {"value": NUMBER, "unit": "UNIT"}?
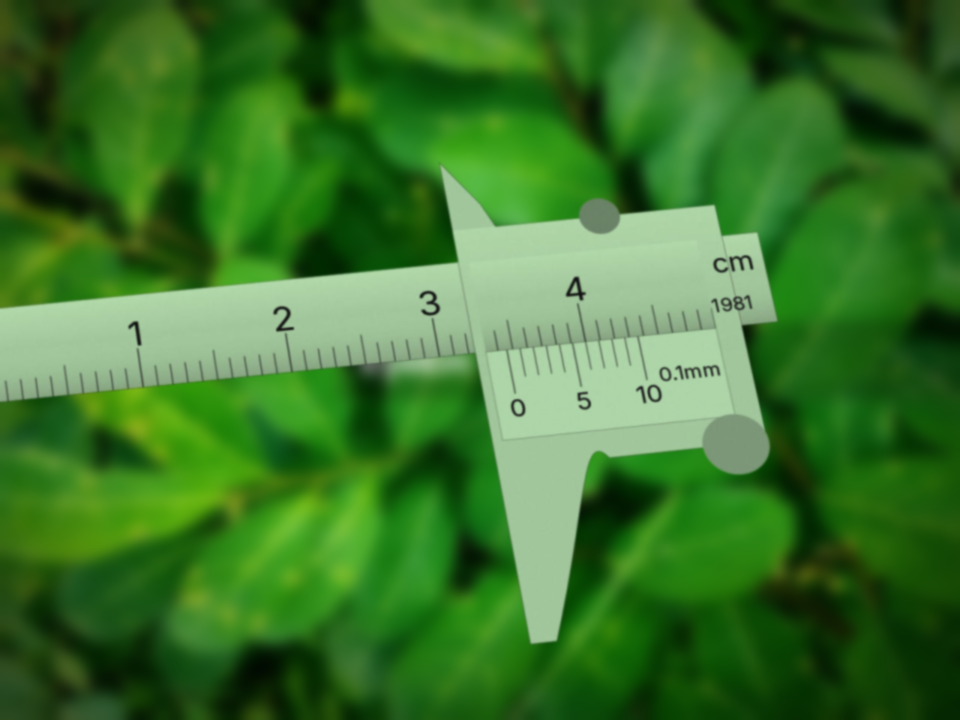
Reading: {"value": 34.6, "unit": "mm"}
